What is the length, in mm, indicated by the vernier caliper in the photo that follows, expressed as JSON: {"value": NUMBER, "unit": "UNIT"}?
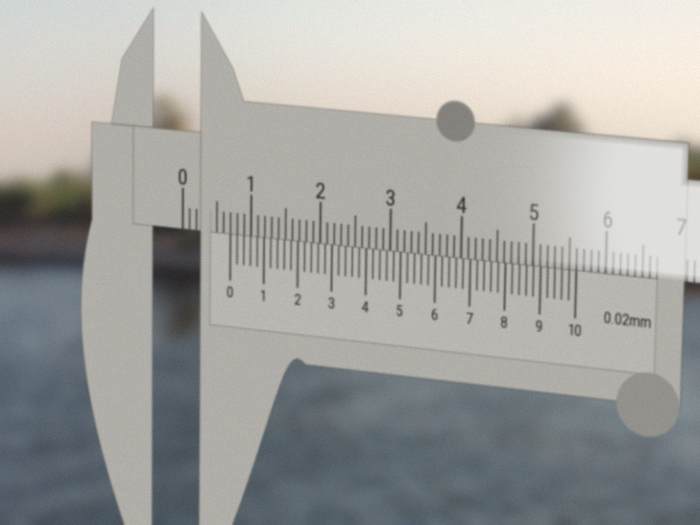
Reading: {"value": 7.0, "unit": "mm"}
